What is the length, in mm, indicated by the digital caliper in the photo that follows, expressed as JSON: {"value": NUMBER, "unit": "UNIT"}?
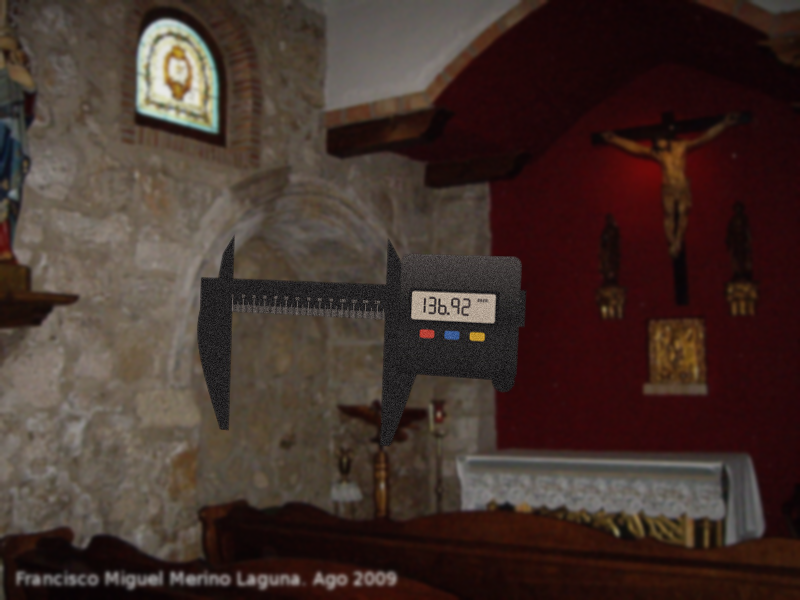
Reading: {"value": 136.92, "unit": "mm"}
